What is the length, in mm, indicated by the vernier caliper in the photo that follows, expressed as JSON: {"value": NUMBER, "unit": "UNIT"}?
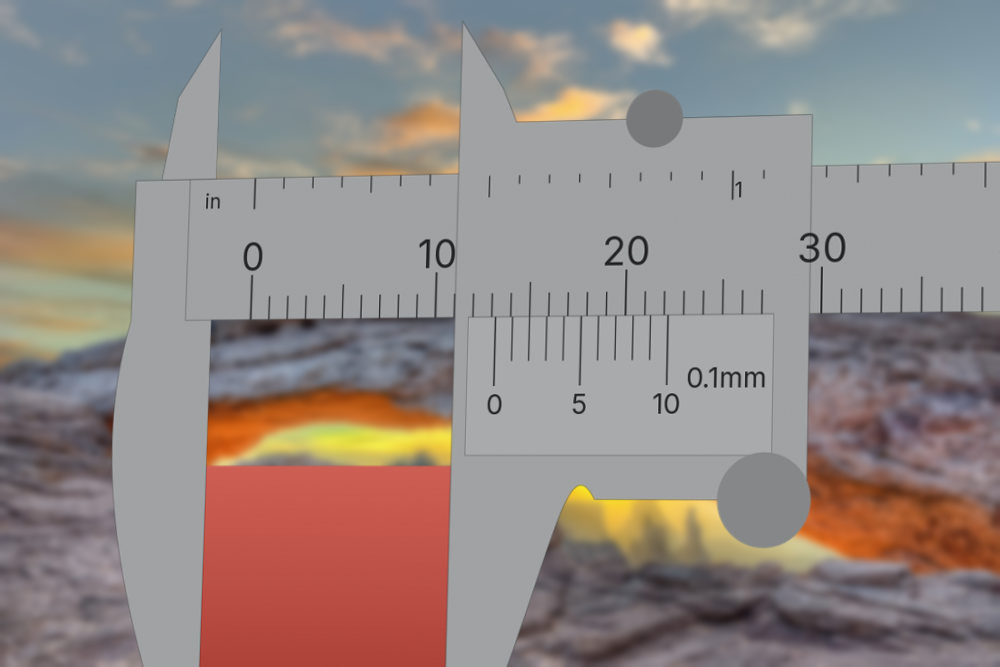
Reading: {"value": 13.2, "unit": "mm"}
